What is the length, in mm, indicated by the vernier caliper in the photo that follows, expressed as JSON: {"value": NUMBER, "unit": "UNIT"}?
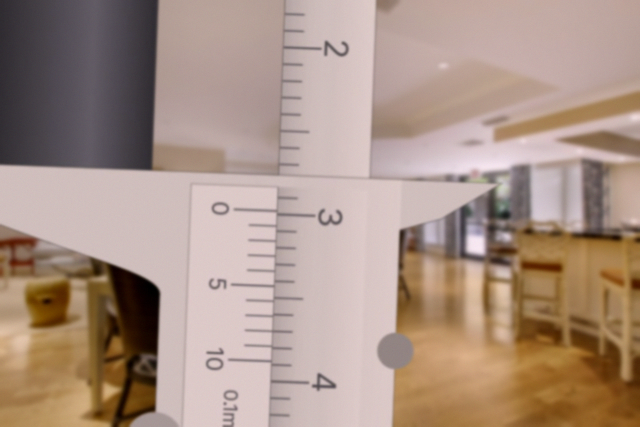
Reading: {"value": 29.8, "unit": "mm"}
